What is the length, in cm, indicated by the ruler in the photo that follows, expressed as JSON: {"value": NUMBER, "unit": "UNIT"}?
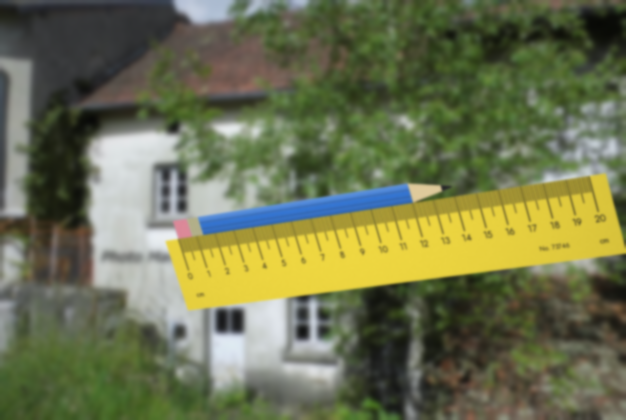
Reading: {"value": 14, "unit": "cm"}
